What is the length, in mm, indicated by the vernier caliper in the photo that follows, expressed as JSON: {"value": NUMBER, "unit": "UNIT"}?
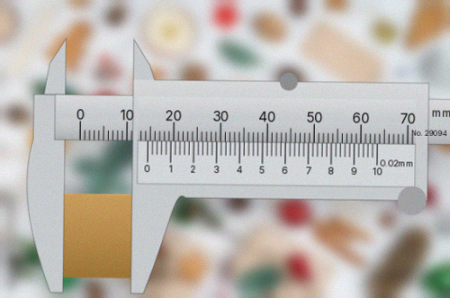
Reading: {"value": 14.5, "unit": "mm"}
